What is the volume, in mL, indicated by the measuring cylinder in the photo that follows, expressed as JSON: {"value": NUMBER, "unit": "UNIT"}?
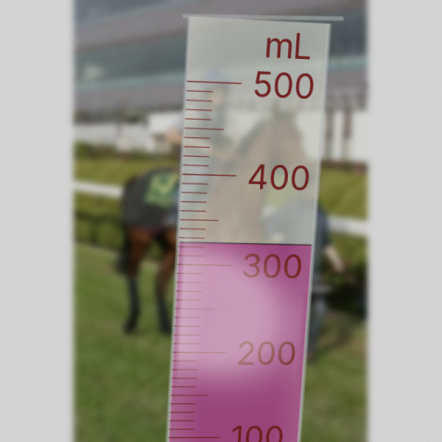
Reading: {"value": 325, "unit": "mL"}
